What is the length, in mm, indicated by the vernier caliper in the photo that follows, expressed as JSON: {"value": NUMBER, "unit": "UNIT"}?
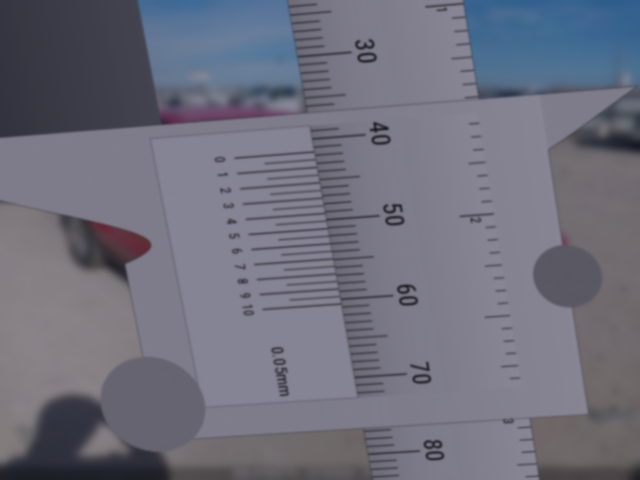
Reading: {"value": 41.6, "unit": "mm"}
